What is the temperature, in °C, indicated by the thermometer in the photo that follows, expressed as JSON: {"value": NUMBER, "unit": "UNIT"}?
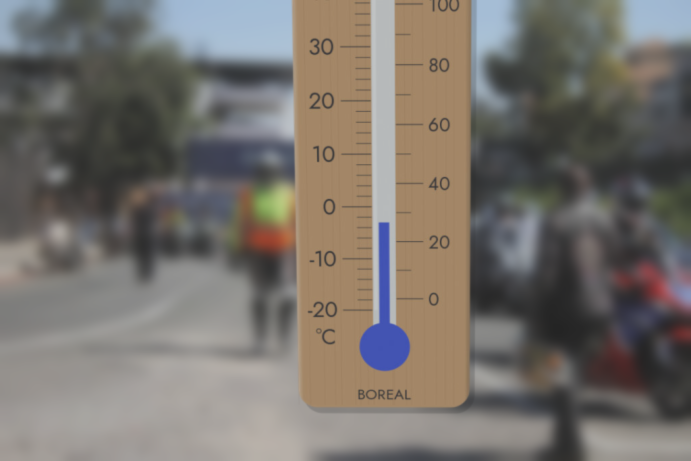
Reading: {"value": -3, "unit": "°C"}
